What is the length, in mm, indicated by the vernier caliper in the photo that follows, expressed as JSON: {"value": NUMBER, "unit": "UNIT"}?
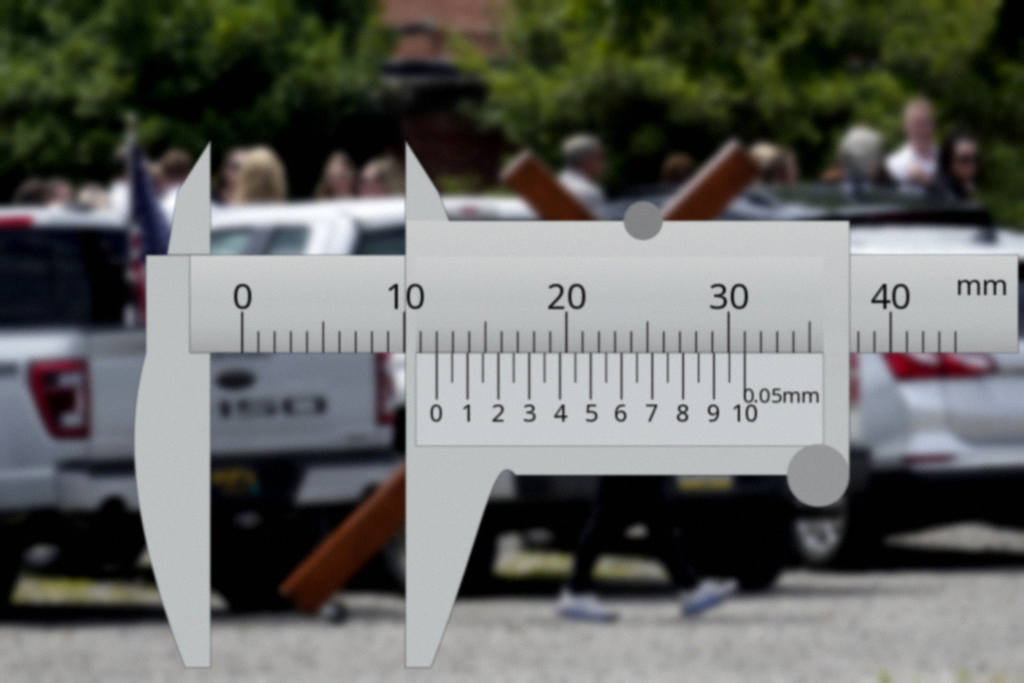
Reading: {"value": 12.0, "unit": "mm"}
